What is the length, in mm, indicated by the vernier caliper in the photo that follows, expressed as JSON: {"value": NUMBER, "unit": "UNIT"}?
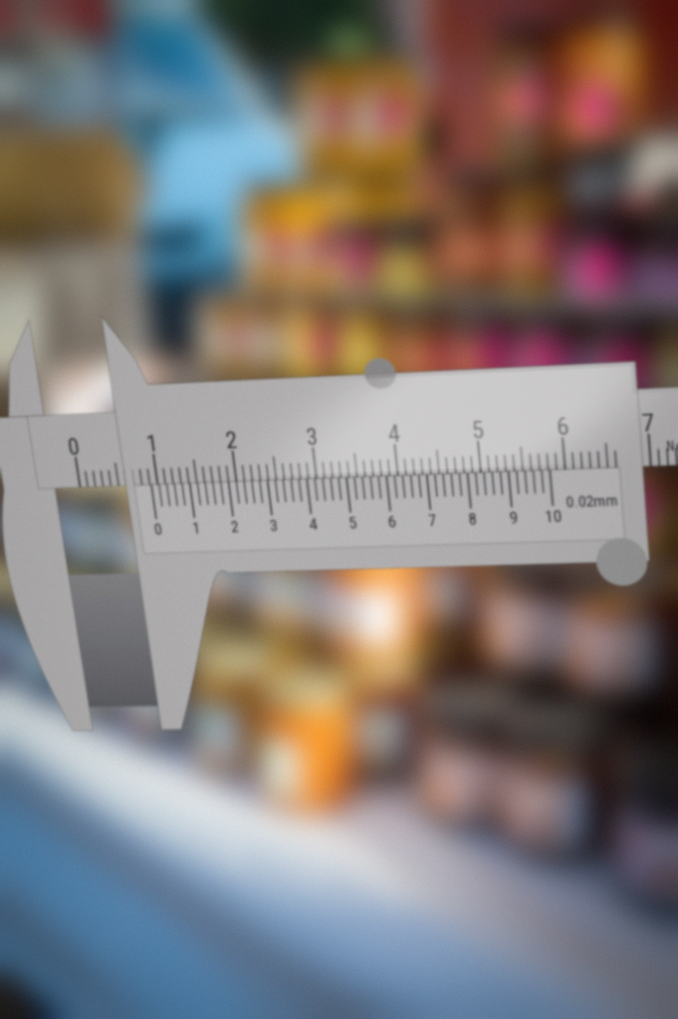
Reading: {"value": 9.2, "unit": "mm"}
